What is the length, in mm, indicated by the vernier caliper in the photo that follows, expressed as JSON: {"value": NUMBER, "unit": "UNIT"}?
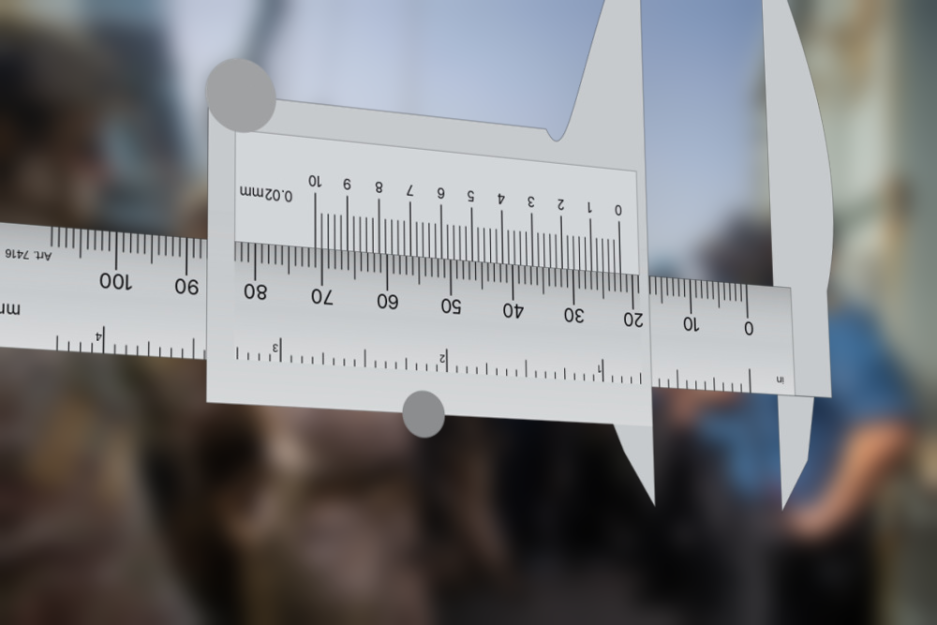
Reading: {"value": 22.0, "unit": "mm"}
